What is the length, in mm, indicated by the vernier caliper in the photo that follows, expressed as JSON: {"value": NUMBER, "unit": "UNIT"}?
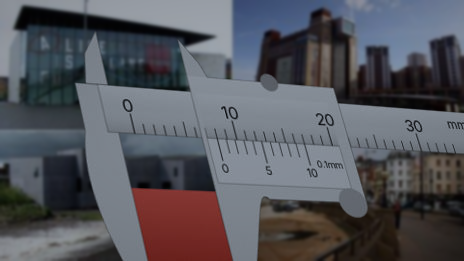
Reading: {"value": 8.0, "unit": "mm"}
